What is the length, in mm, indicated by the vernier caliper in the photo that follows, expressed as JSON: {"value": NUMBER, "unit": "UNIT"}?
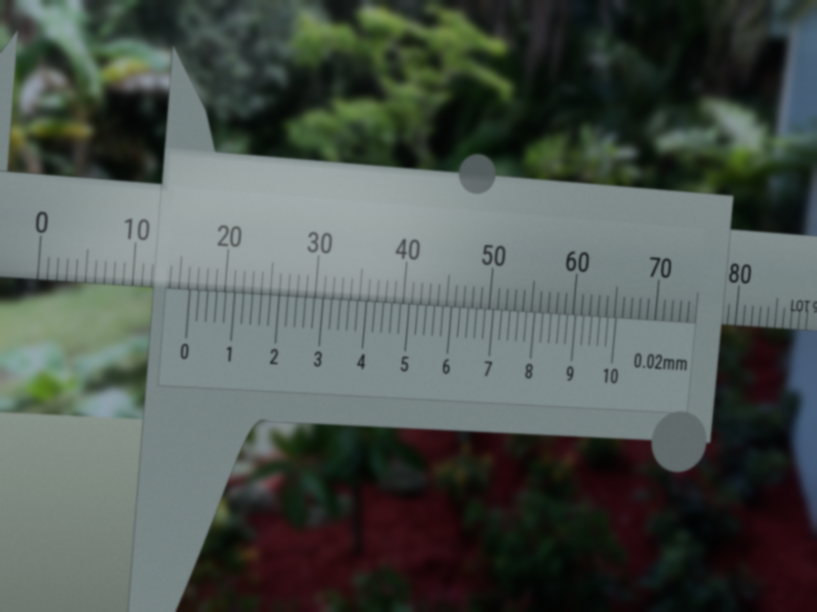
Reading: {"value": 16.2, "unit": "mm"}
